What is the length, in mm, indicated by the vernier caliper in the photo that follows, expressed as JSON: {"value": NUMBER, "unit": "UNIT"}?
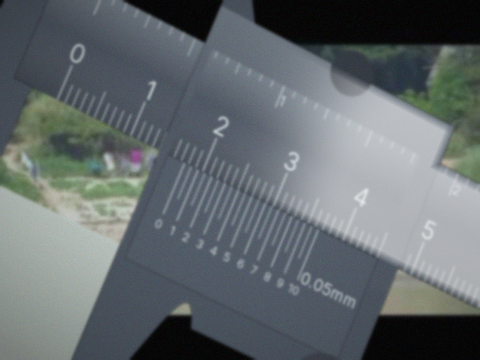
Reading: {"value": 17.5, "unit": "mm"}
